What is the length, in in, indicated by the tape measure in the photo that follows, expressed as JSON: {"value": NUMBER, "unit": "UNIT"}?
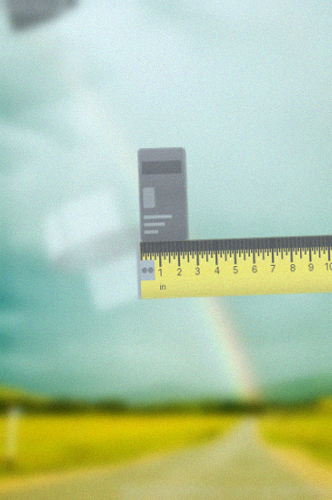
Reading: {"value": 2.5, "unit": "in"}
